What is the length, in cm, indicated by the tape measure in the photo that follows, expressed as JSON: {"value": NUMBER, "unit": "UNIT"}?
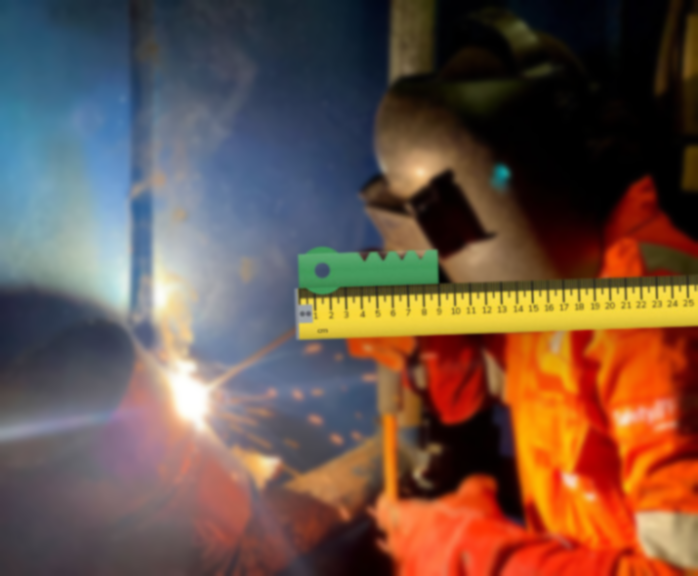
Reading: {"value": 9, "unit": "cm"}
